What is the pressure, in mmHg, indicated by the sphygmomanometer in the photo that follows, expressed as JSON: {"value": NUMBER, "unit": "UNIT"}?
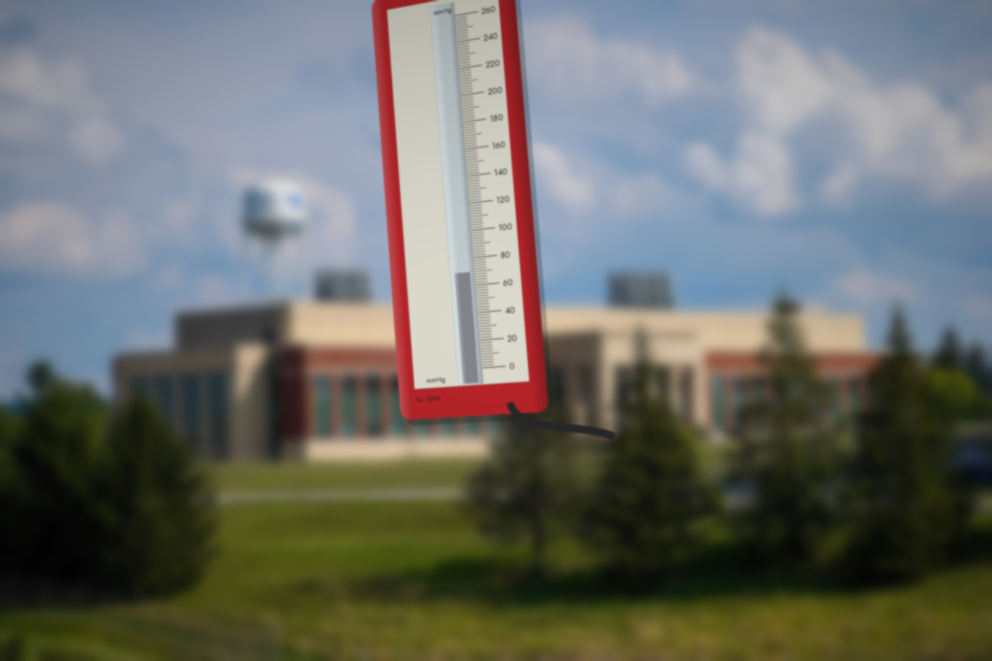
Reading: {"value": 70, "unit": "mmHg"}
